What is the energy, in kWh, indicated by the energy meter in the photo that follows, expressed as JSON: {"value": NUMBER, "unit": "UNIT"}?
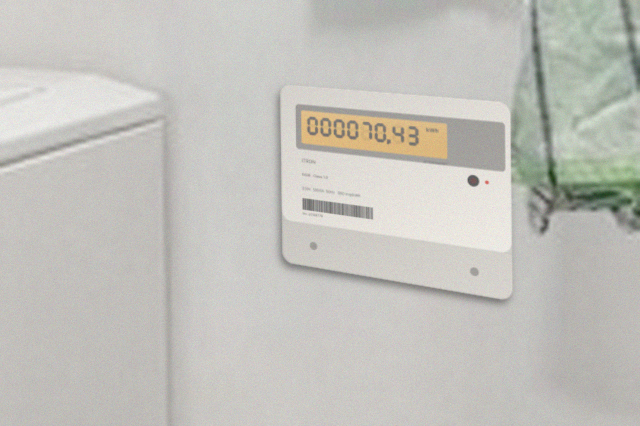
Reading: {"value": 70.43, "unit": "kWh"}
